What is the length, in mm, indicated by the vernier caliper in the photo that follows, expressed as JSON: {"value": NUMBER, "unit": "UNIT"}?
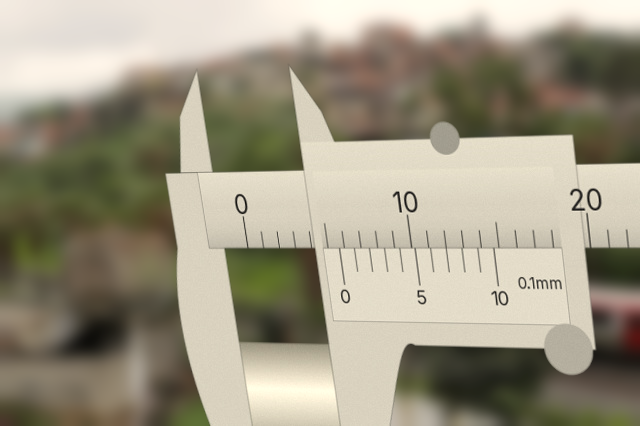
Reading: {"value": 5.7, "unit": "mm"}
